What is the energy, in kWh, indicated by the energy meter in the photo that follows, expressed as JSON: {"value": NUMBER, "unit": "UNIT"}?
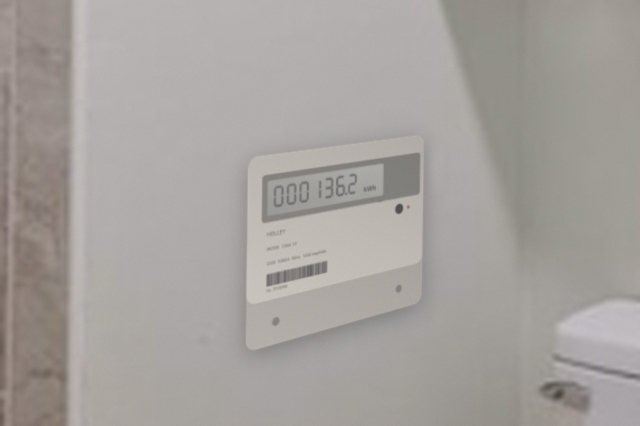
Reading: {"value": 136.2, "unit": "kWh"}
